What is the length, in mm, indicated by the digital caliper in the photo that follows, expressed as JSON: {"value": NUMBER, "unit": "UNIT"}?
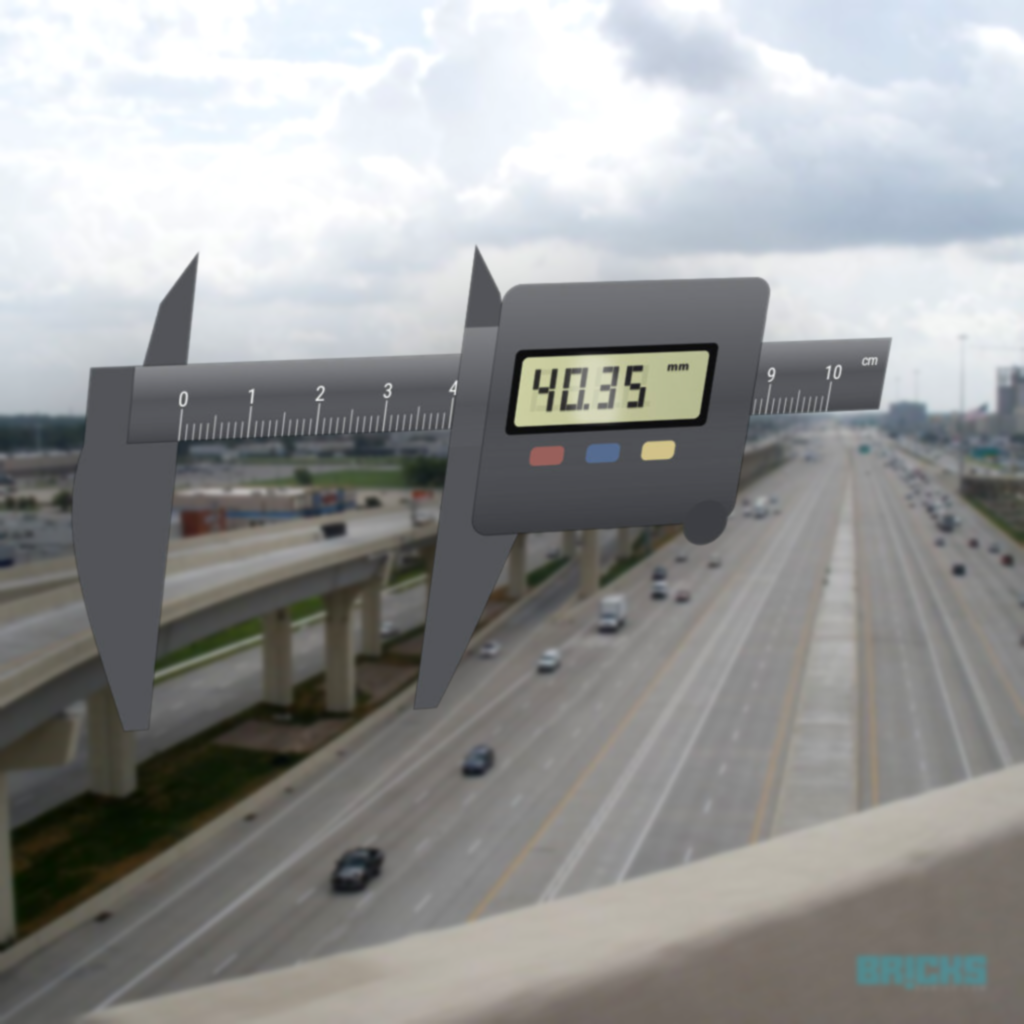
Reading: {"value": 40.35, "unit": "mm"}
